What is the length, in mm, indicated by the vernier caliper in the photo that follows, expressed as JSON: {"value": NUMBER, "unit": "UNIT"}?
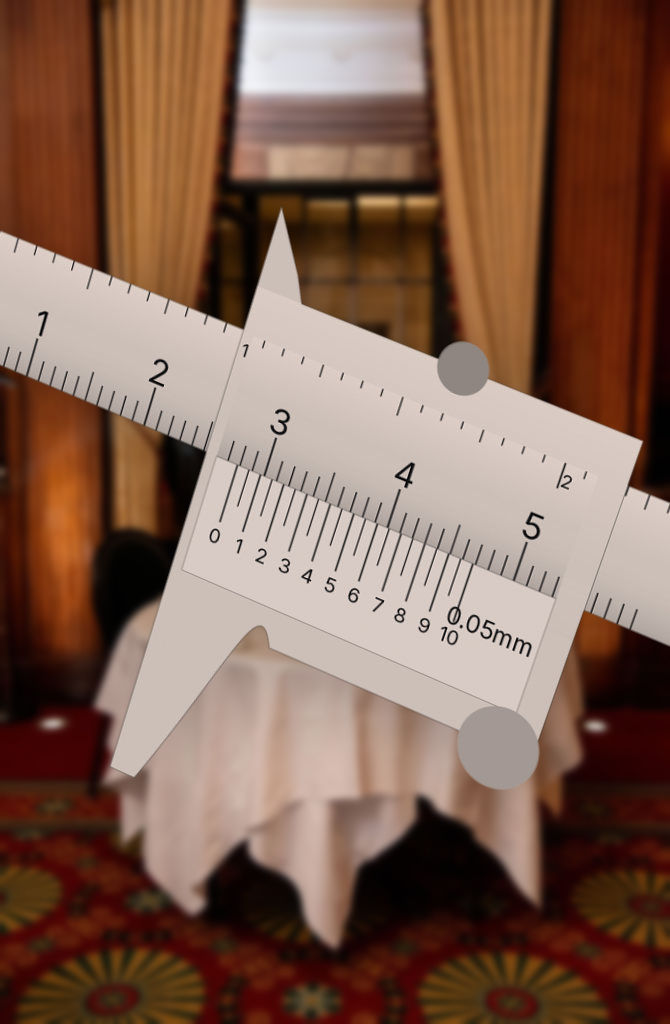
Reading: {"value": 27.8, "unit": "mm"}
